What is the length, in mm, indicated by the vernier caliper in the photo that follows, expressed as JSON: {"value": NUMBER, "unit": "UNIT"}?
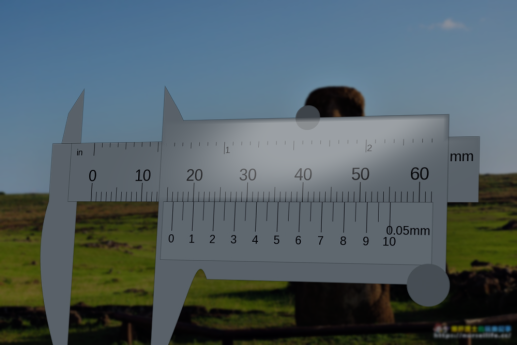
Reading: {"value": 16.2, "unit": "mm"}
